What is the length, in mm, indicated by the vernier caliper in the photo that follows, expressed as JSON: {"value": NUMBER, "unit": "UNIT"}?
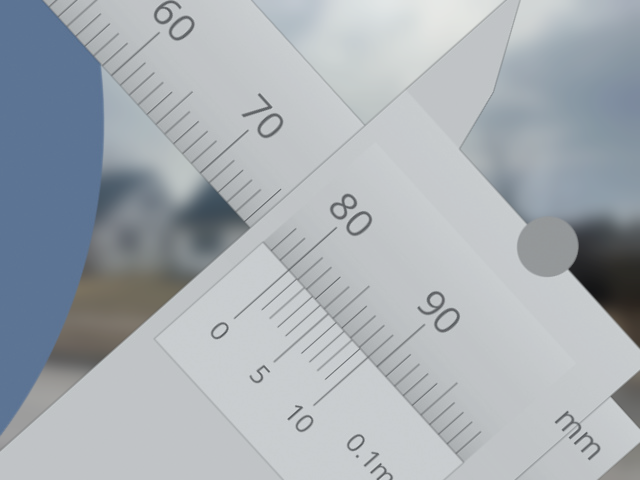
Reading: {"value": 80.0, "unit": "mm"}
